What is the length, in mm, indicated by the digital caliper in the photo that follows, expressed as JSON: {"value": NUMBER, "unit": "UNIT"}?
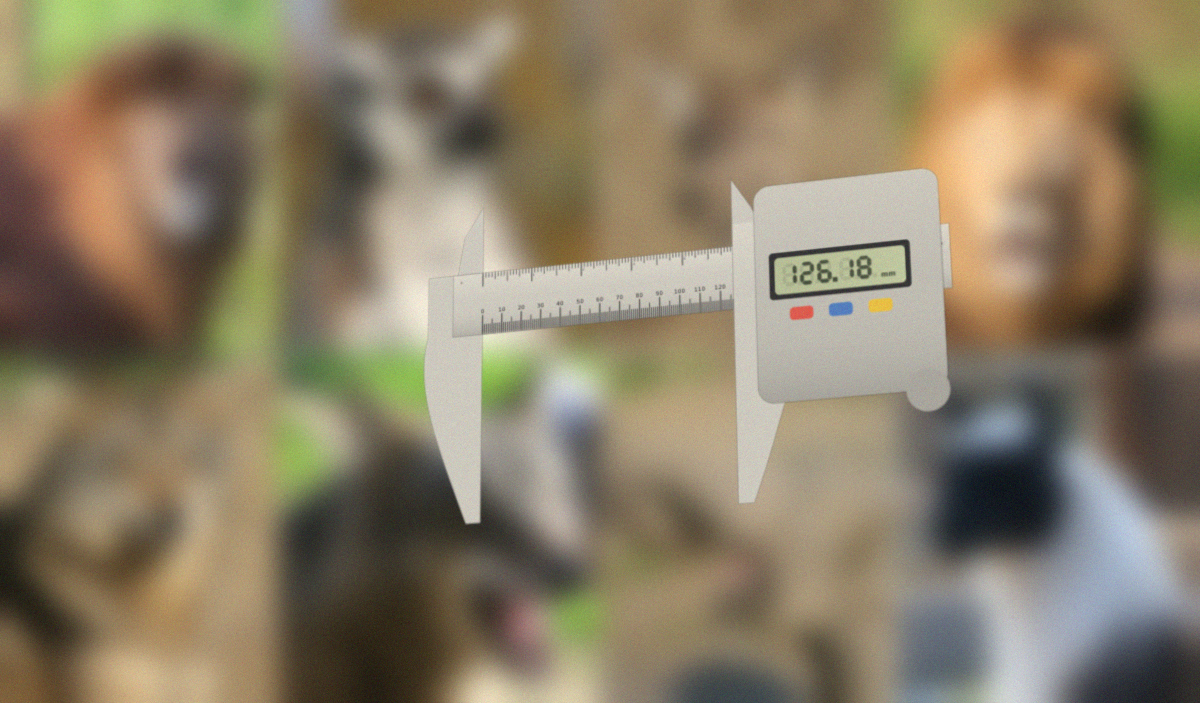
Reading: {"value": 126.18, "unit": "mm"}
